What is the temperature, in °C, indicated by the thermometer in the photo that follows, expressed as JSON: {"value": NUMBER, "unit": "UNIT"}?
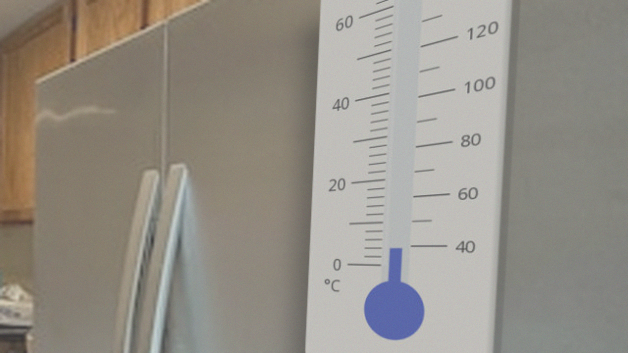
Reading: {"value": 4, "unit": "°C"}
